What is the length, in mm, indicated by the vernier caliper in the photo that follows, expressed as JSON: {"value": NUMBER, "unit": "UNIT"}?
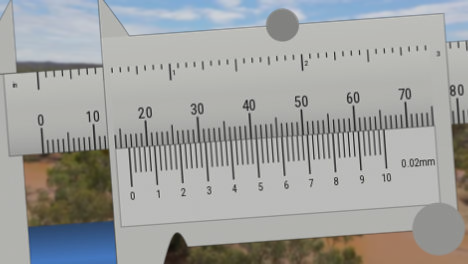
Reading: {"value": 16.5, "unit": "mm"}
